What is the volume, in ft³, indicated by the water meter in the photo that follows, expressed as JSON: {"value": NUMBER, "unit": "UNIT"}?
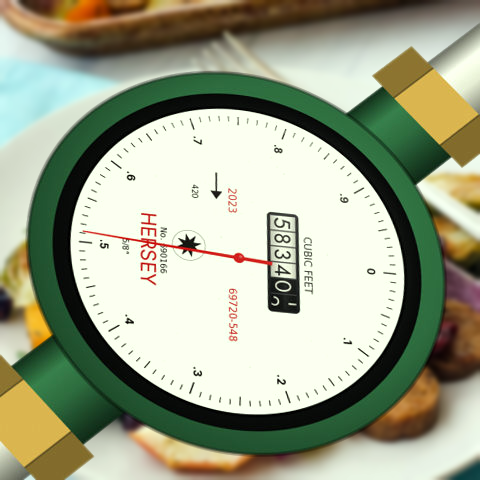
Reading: {"value": 583401.51, "unit": "ft³"}
